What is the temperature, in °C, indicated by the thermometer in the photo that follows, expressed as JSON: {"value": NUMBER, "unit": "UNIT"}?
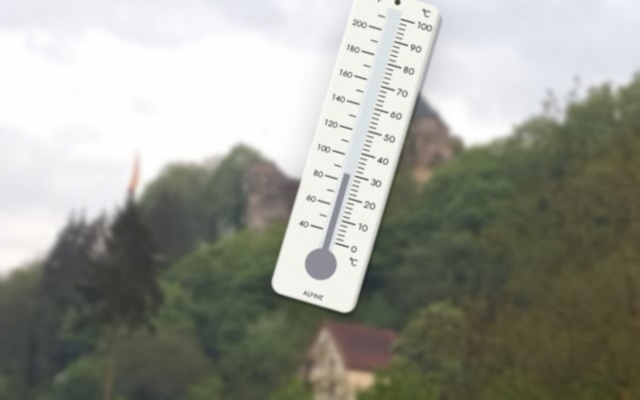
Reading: {"value": 30, "unit": "°C"}
